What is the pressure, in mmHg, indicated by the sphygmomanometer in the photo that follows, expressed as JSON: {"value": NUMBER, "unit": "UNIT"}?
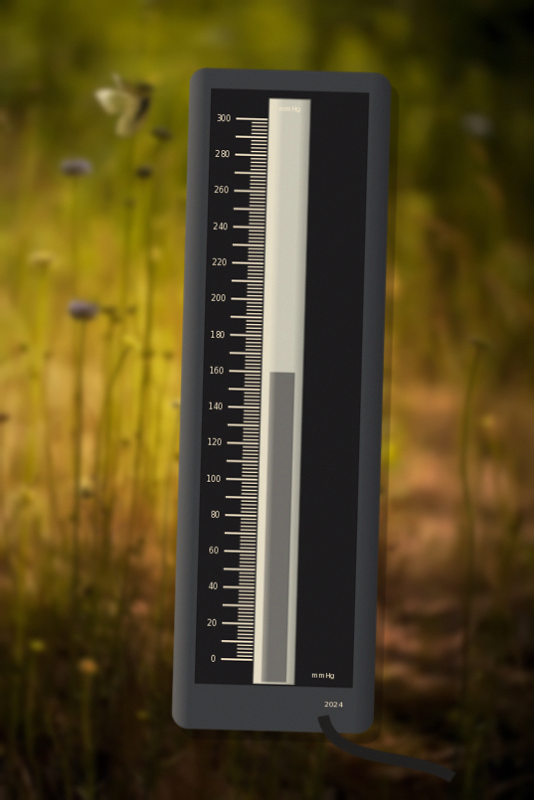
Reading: {"value": 160, "unit": "mmHg"}
